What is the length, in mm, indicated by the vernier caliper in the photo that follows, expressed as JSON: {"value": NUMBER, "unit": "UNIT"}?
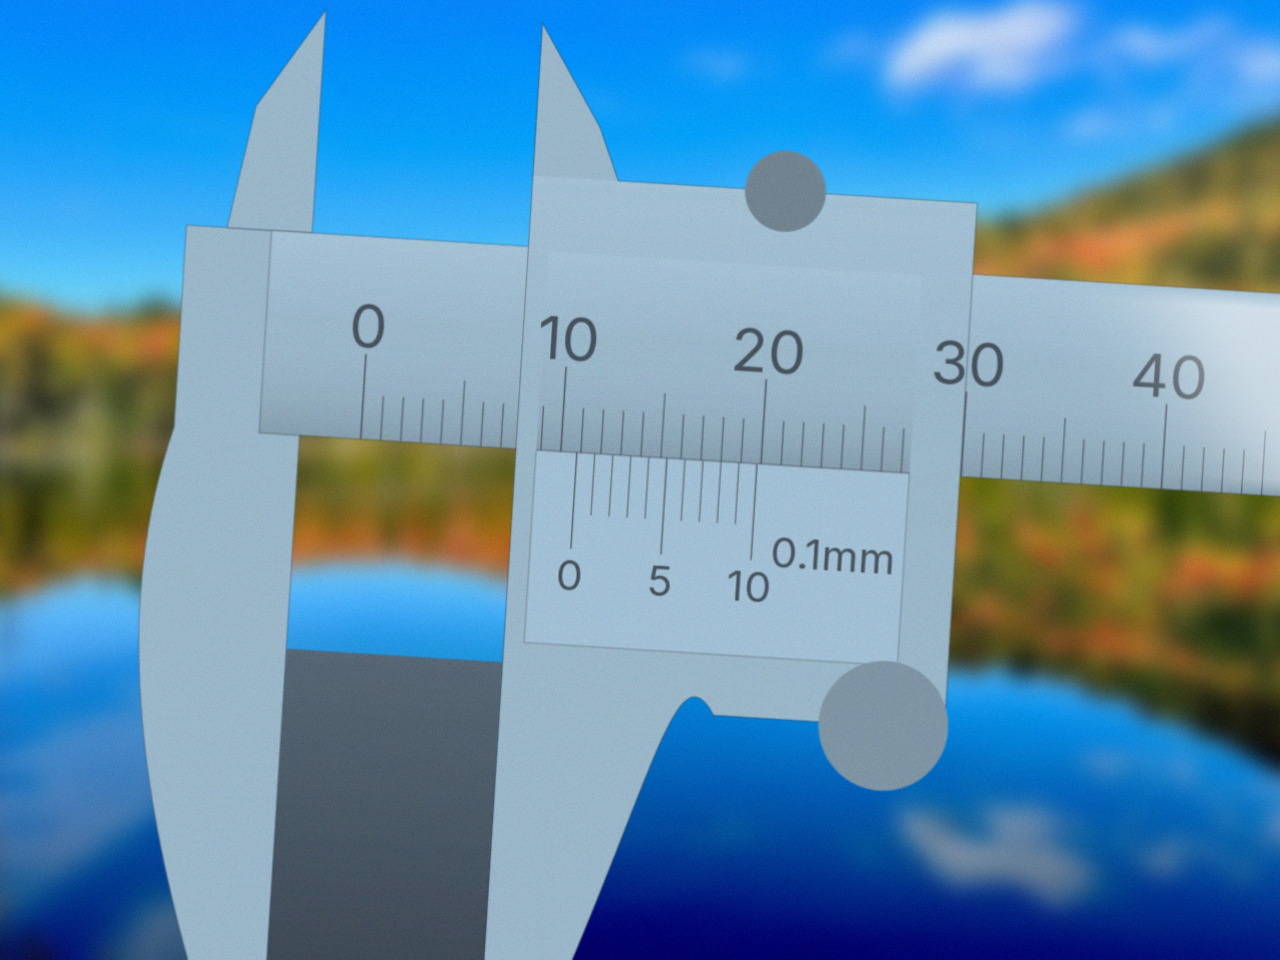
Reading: {"value": 10.8, "unit": "mm"}
